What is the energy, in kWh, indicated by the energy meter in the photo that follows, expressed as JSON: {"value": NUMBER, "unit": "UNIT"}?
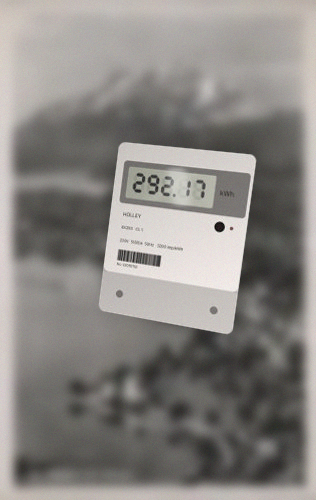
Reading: {"value": 292.17, "unit": "kWh"}
